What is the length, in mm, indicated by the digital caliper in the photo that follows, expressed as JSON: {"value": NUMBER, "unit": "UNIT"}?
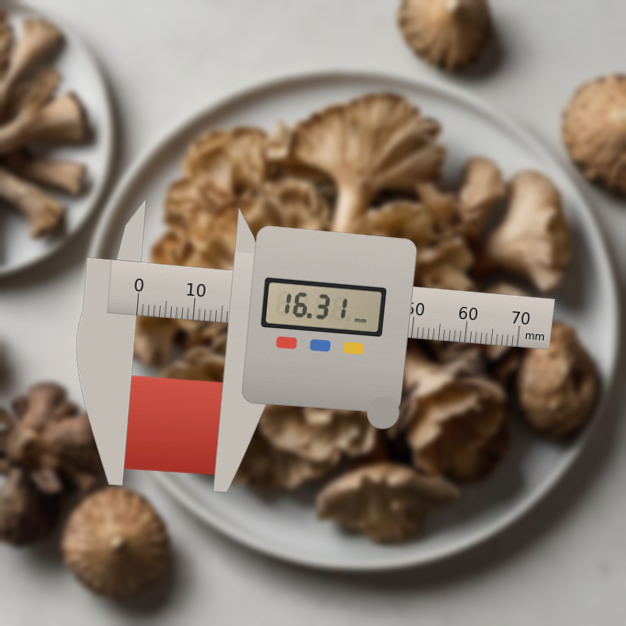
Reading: {"value": 16.31, "unit": "mm"}
